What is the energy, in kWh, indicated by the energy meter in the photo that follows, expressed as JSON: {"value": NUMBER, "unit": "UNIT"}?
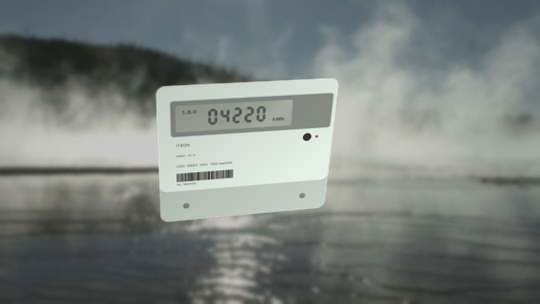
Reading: {"value": 4220, "unit": "kWh"}
